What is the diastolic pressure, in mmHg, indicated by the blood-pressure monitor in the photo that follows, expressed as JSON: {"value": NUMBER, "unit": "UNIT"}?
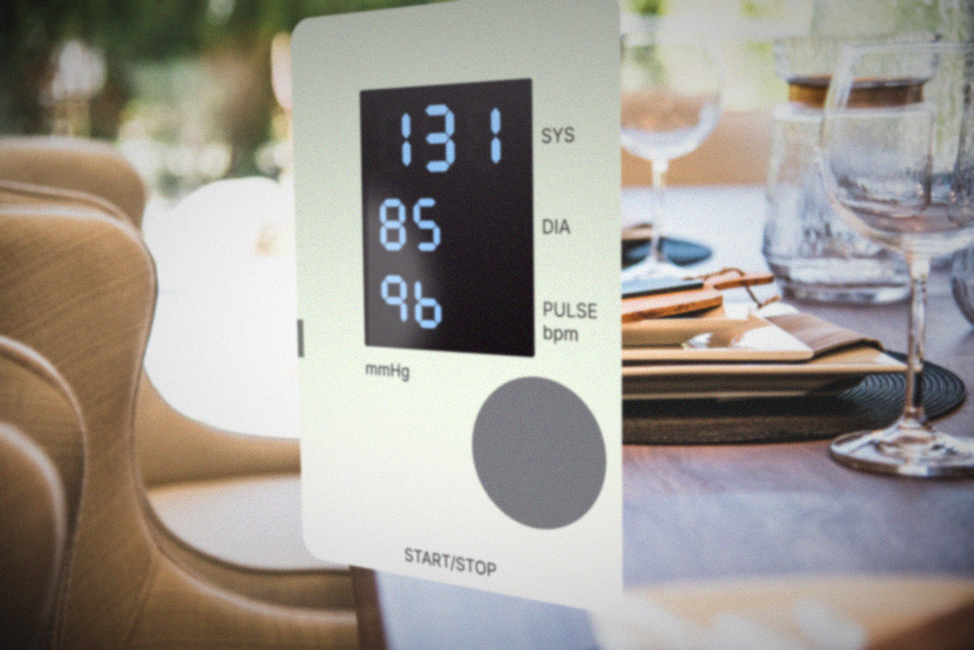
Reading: {"value": 85, "unit": "mmHg"}
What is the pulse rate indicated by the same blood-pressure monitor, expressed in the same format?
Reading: {"value": 96, "unit": "bpm"}
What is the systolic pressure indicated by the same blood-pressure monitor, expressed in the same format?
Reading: {"value": 131, "unit": "mmHg"}
